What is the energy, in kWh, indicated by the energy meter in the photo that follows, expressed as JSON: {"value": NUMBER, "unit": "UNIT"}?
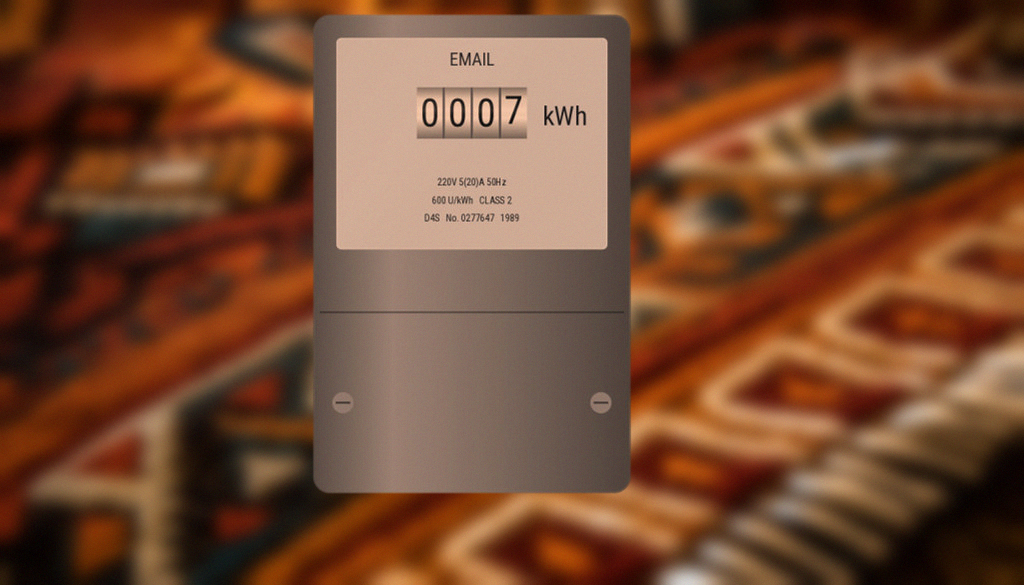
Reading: {"value": 7, "unit": "kWh"}
